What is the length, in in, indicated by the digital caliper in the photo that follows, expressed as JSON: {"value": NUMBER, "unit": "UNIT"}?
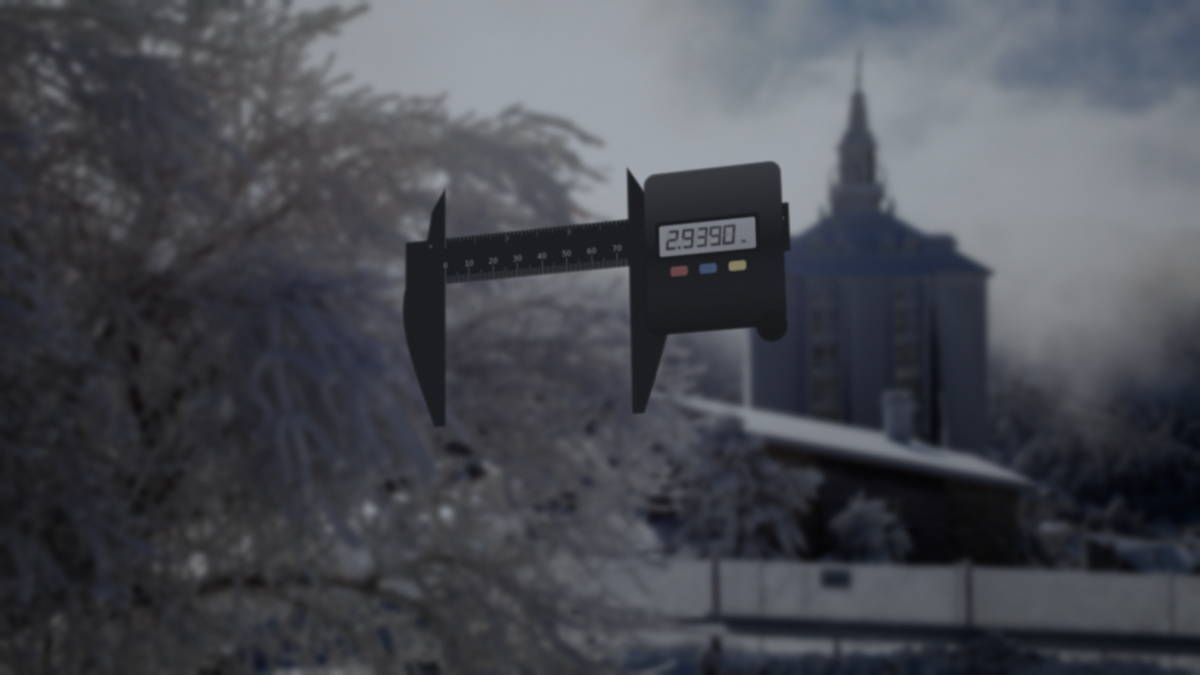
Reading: {"value": 2.9390, "unit": "in"}
